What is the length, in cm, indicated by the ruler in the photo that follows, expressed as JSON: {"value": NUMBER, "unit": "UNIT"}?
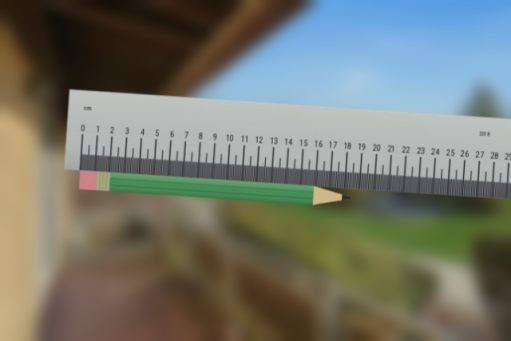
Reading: {"value": 18.5, "unit": "cm"}
